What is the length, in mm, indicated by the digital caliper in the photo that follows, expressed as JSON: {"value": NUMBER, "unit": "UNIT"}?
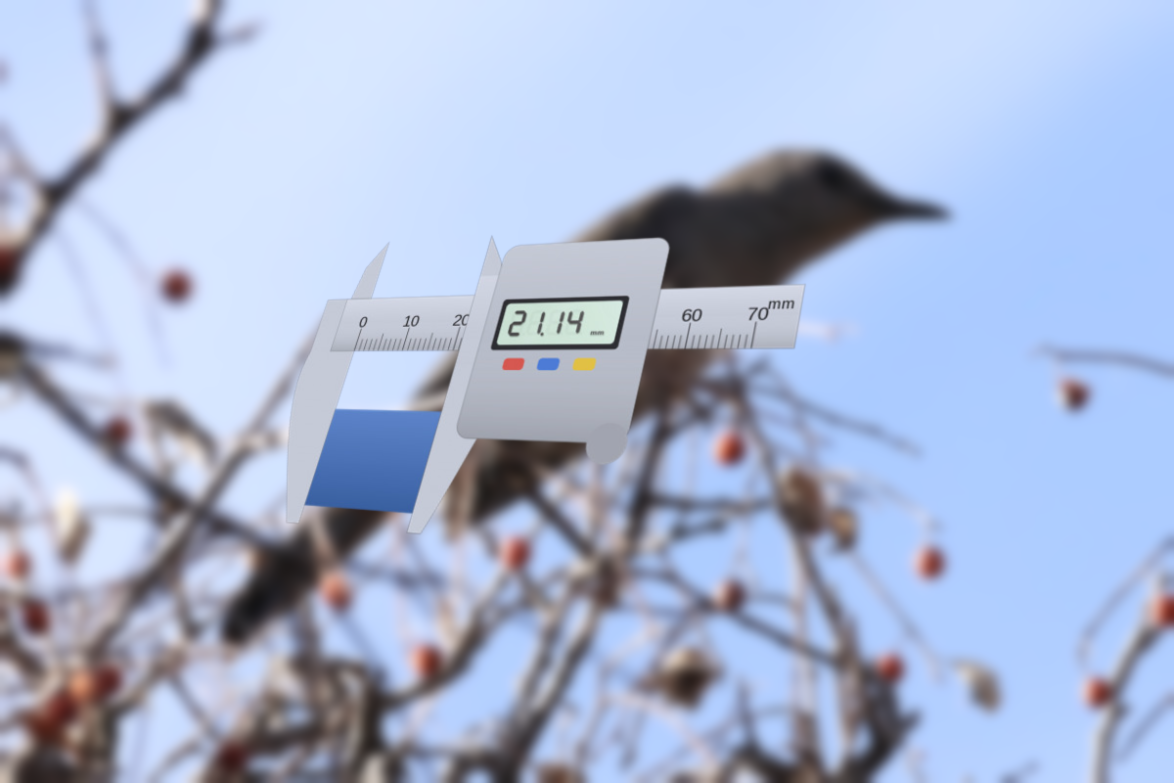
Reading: {"value": 21.14, "unit": "mm"}
